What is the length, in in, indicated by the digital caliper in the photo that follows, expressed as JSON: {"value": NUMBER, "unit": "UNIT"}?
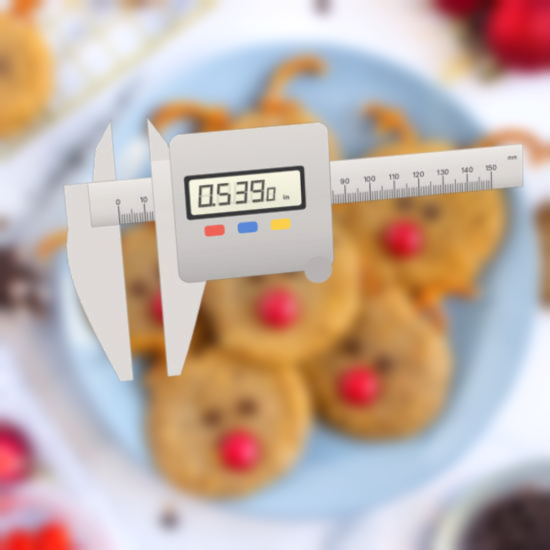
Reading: {"value": 0.5390, "unit": "in"}
